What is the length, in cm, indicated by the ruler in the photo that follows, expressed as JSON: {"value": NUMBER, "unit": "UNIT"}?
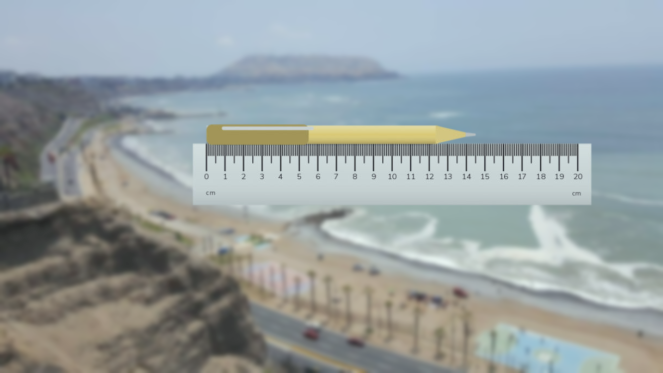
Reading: {"value": 14.5, "unit": "cm"}
